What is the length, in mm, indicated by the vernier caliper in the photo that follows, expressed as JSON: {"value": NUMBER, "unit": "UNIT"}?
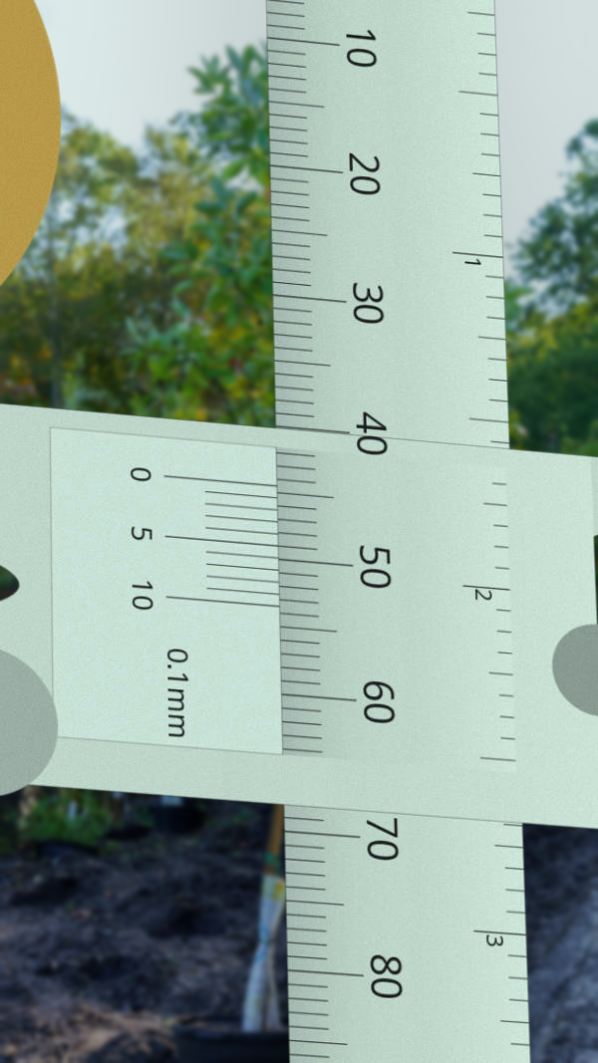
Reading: {"value": 44.5, "unit": "mm"}
